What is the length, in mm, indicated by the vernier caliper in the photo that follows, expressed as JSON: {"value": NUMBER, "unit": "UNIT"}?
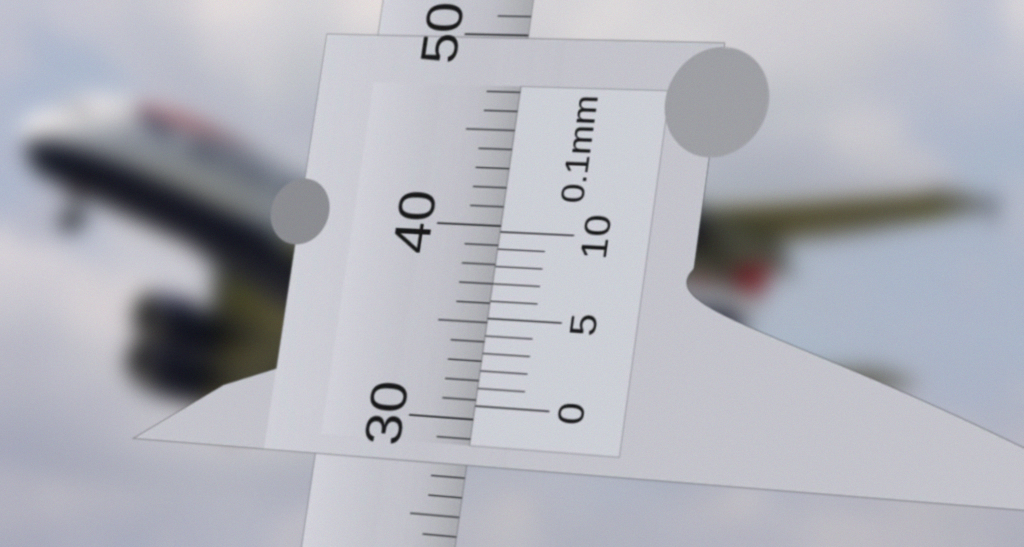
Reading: {"value": 30.7, "unit": "mm"}
